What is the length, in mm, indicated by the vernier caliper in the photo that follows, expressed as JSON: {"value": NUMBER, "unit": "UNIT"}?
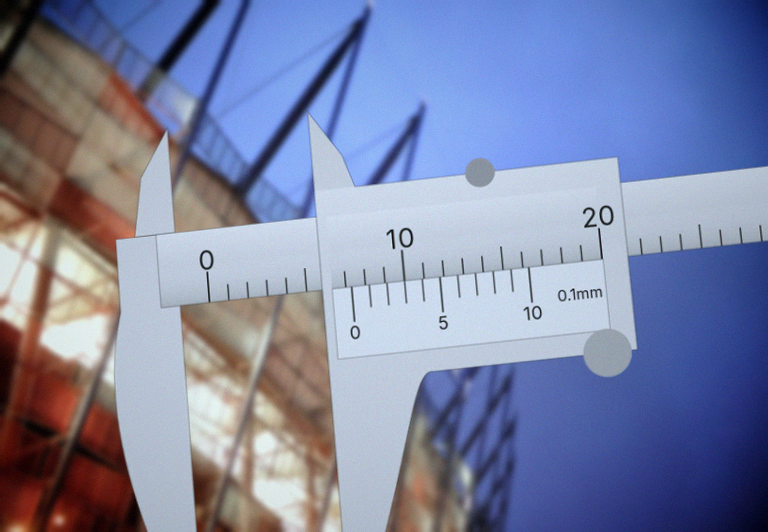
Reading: {"value": 7.3, "unit": "mm"}
